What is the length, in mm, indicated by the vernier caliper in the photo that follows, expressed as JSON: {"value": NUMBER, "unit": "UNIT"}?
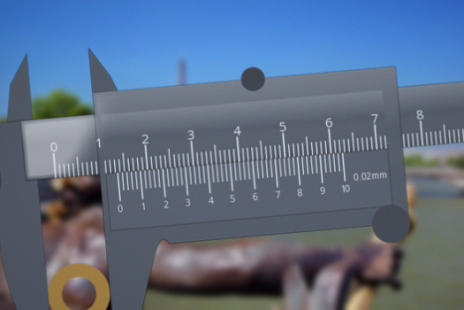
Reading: {"value": 13.5, "unit": "mm"}
